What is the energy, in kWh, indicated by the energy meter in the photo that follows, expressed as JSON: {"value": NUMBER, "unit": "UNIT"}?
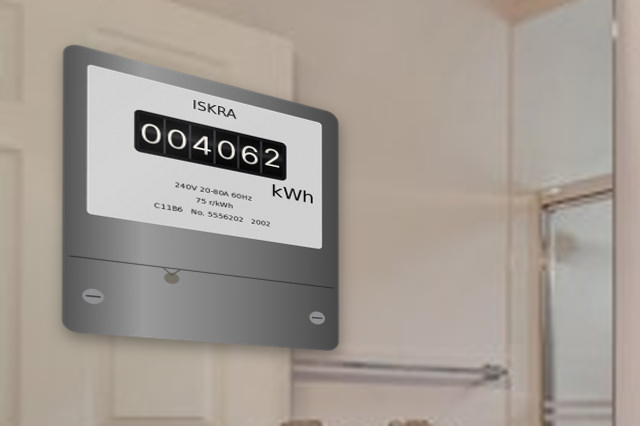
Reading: {"value": 4062, "unit": "kWh"}
